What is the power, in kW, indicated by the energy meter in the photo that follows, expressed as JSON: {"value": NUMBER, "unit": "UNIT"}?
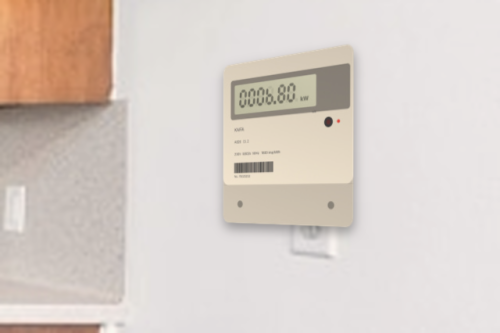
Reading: {"value": 6.80, "unit": "kW"}
